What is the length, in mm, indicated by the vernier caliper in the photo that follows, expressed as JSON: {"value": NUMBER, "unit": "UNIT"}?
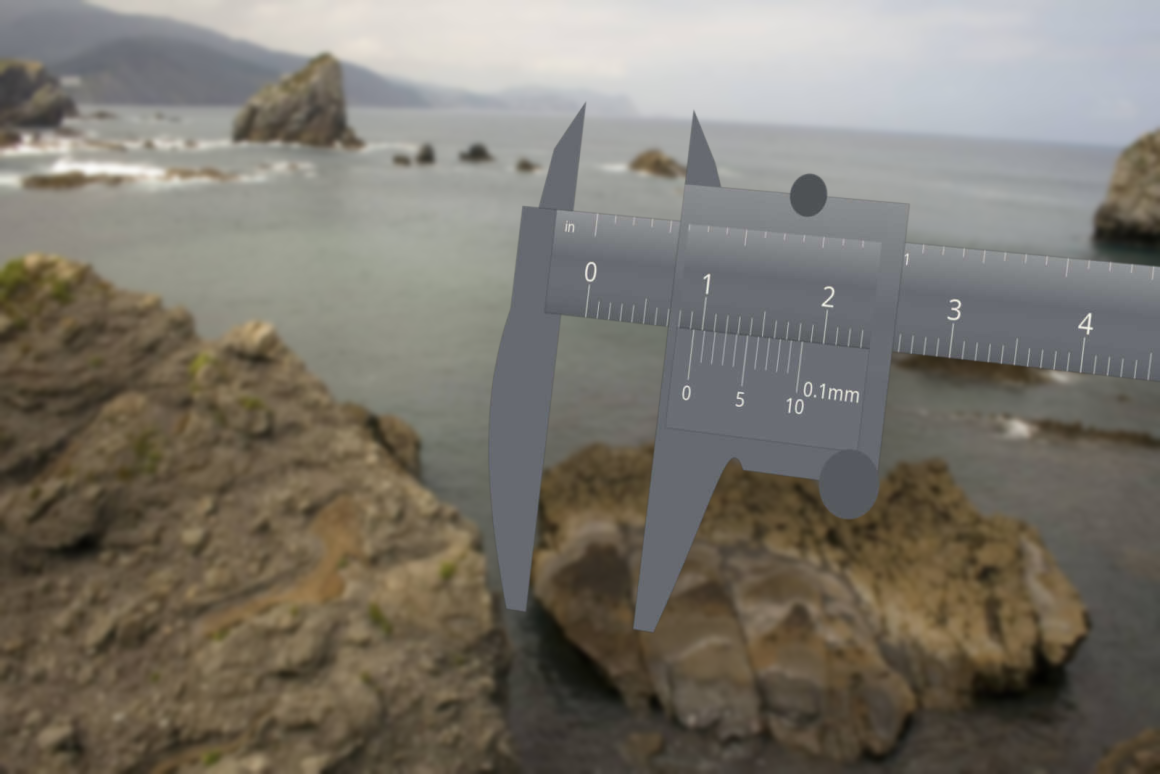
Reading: {"value": 9.3, "unit": "mm"}
